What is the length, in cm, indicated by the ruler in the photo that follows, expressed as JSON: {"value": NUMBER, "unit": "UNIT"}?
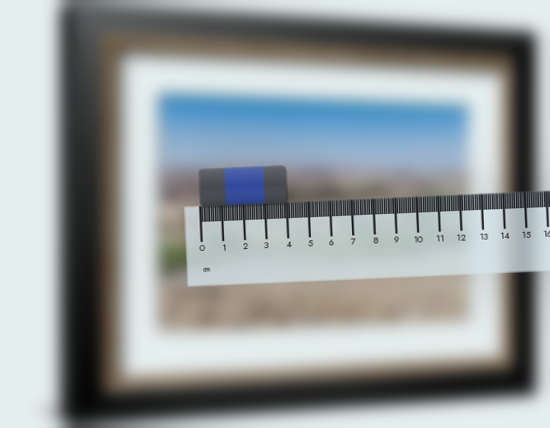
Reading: {"value": 4, "unit": "cm"}
